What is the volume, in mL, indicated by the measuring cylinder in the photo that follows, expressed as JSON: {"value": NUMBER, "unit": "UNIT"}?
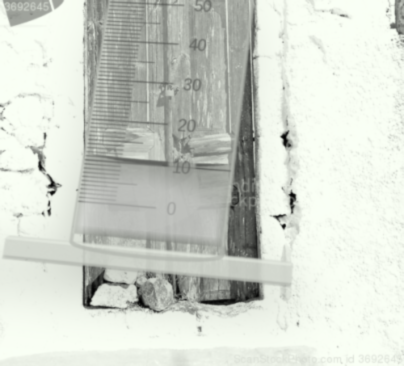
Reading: {"value": 10, "unit": "mL"}
